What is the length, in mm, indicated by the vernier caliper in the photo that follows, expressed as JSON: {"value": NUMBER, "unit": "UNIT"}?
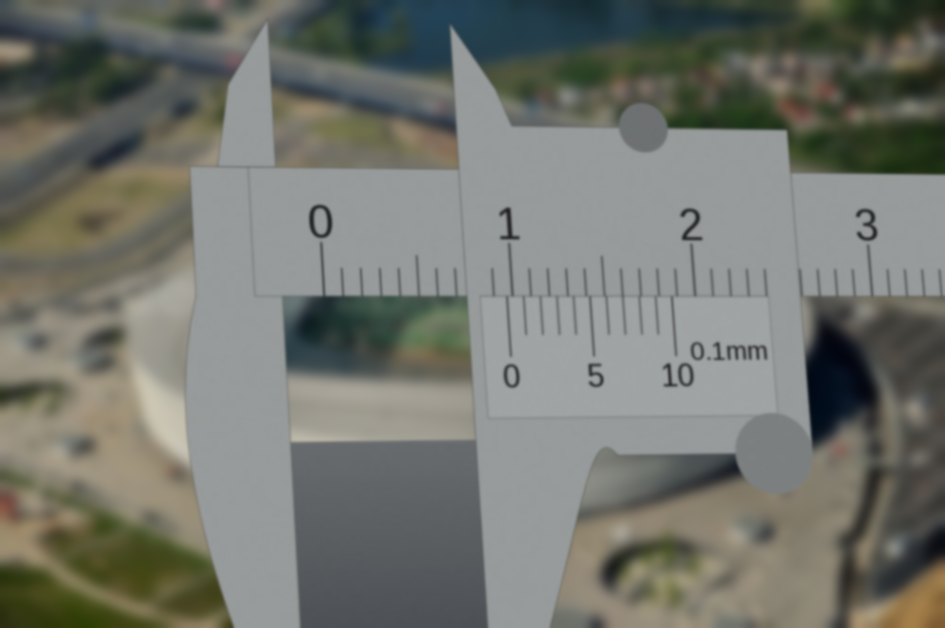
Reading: {"value": 9.7, "unit": "mm"}
